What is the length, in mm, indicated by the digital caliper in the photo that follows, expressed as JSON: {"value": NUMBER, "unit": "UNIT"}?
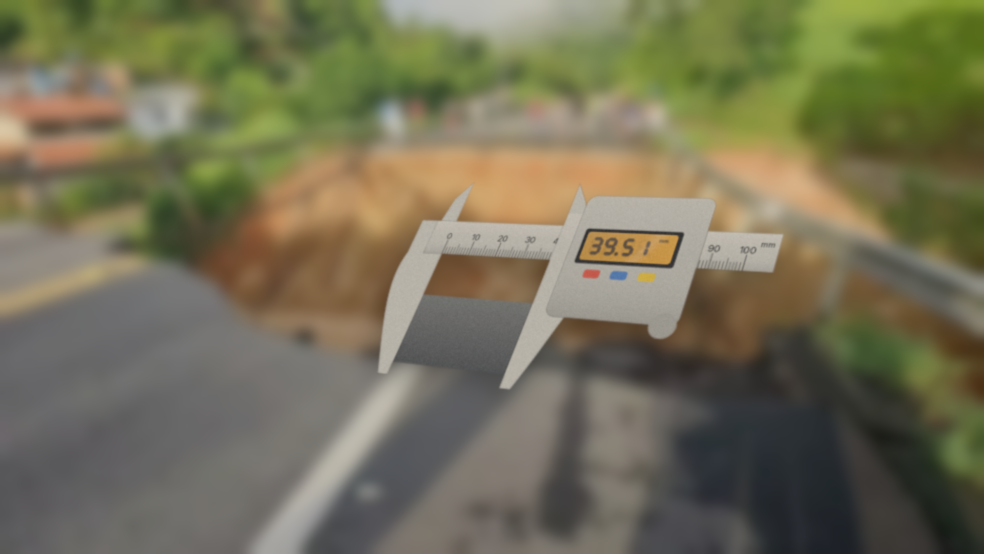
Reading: {"value": 39.51, "unit": "mm"}
